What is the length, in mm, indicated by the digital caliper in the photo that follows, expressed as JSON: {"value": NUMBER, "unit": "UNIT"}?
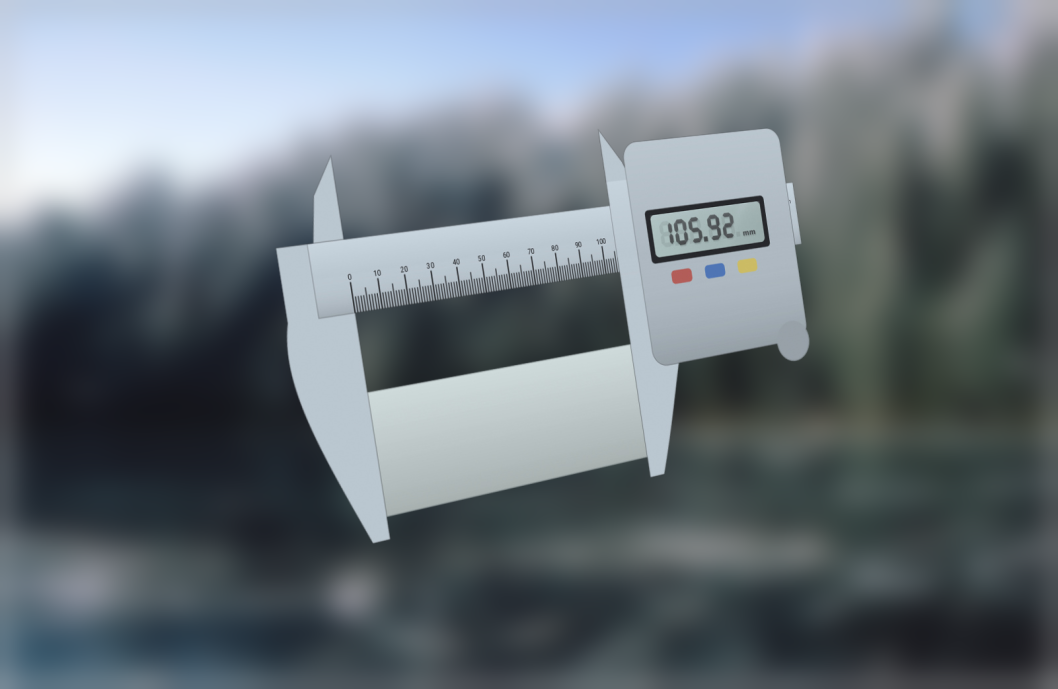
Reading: {"value": 105.92, "unit": "mm"}
